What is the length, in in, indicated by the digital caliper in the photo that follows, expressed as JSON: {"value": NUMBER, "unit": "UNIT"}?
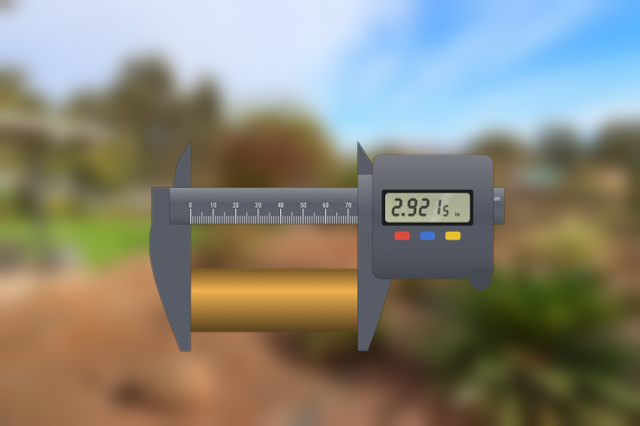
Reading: {"value": 2.9215, "unit": "in"}
